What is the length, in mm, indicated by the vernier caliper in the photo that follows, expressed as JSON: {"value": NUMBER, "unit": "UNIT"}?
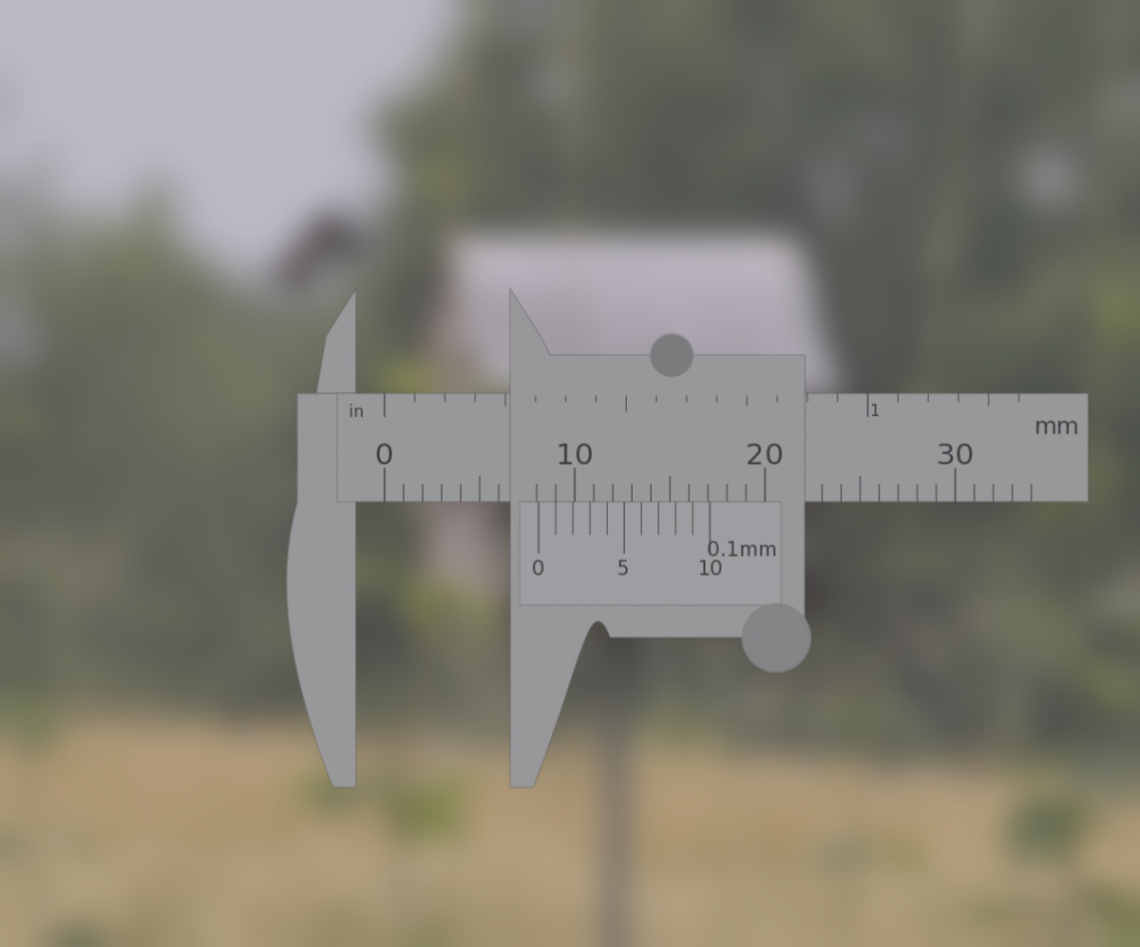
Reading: {"value": 8.1, "unit": "mm"}
